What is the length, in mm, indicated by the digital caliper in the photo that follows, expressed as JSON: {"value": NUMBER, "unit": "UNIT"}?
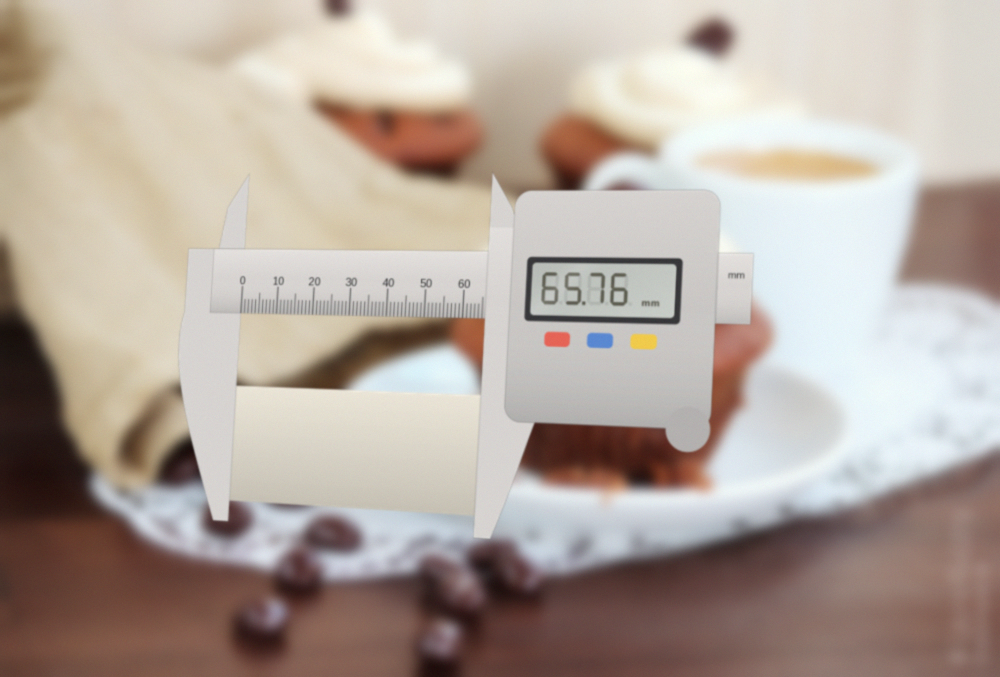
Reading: {"value": 65.76, "unit": "mm"}
